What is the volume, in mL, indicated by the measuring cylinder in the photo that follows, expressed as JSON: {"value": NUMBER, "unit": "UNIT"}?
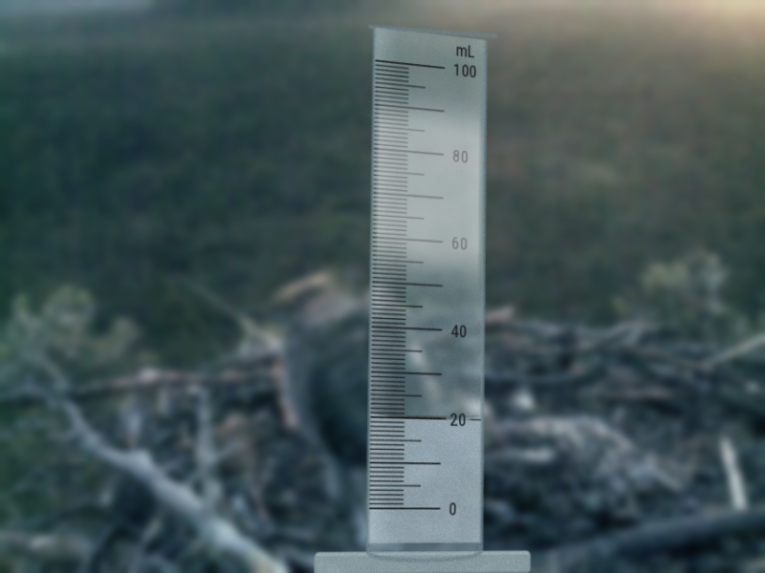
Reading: {"value": 20, "unit": "mL"}
